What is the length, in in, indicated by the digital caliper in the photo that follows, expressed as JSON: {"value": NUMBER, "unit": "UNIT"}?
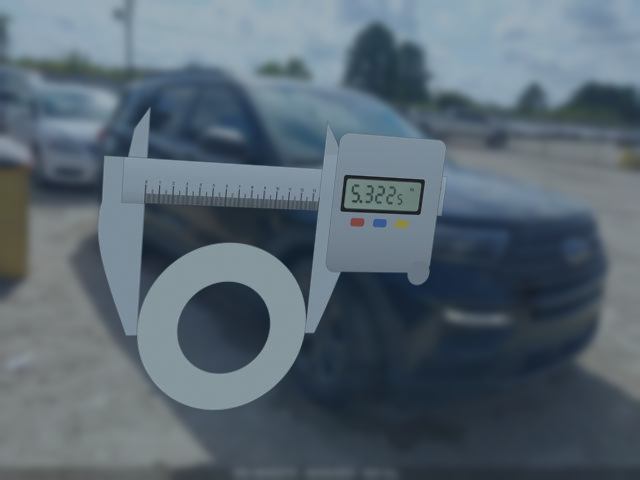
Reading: {"value": 5.3225, "unit": "in"}
